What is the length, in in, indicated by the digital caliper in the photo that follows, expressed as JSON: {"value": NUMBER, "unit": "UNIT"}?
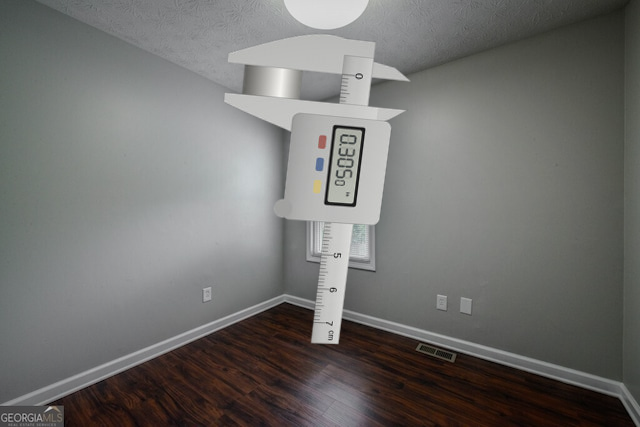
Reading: {"value": 0.3050, "unit": "in"}
